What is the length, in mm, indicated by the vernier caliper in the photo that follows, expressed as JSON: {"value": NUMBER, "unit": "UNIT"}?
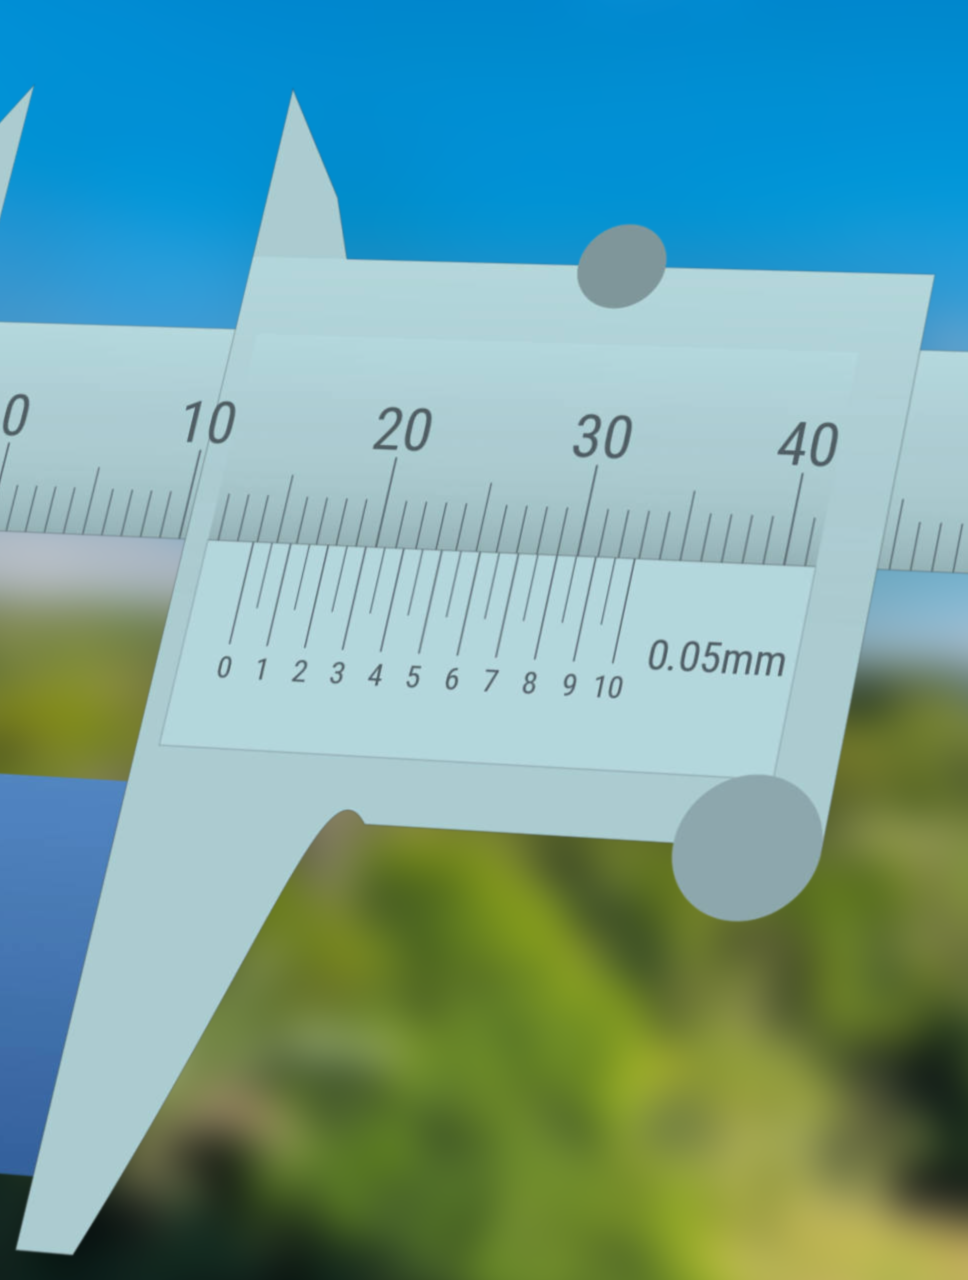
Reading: {"value": 13.8, "unit": "mm"}
